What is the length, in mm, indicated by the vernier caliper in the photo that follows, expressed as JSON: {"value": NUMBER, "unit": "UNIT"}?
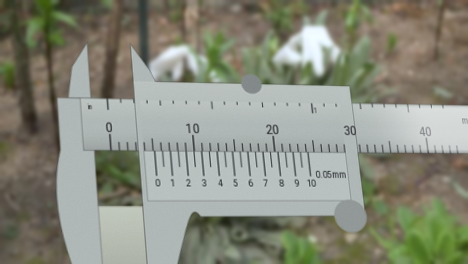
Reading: {"value": 5.2, "unit": "mm"}
